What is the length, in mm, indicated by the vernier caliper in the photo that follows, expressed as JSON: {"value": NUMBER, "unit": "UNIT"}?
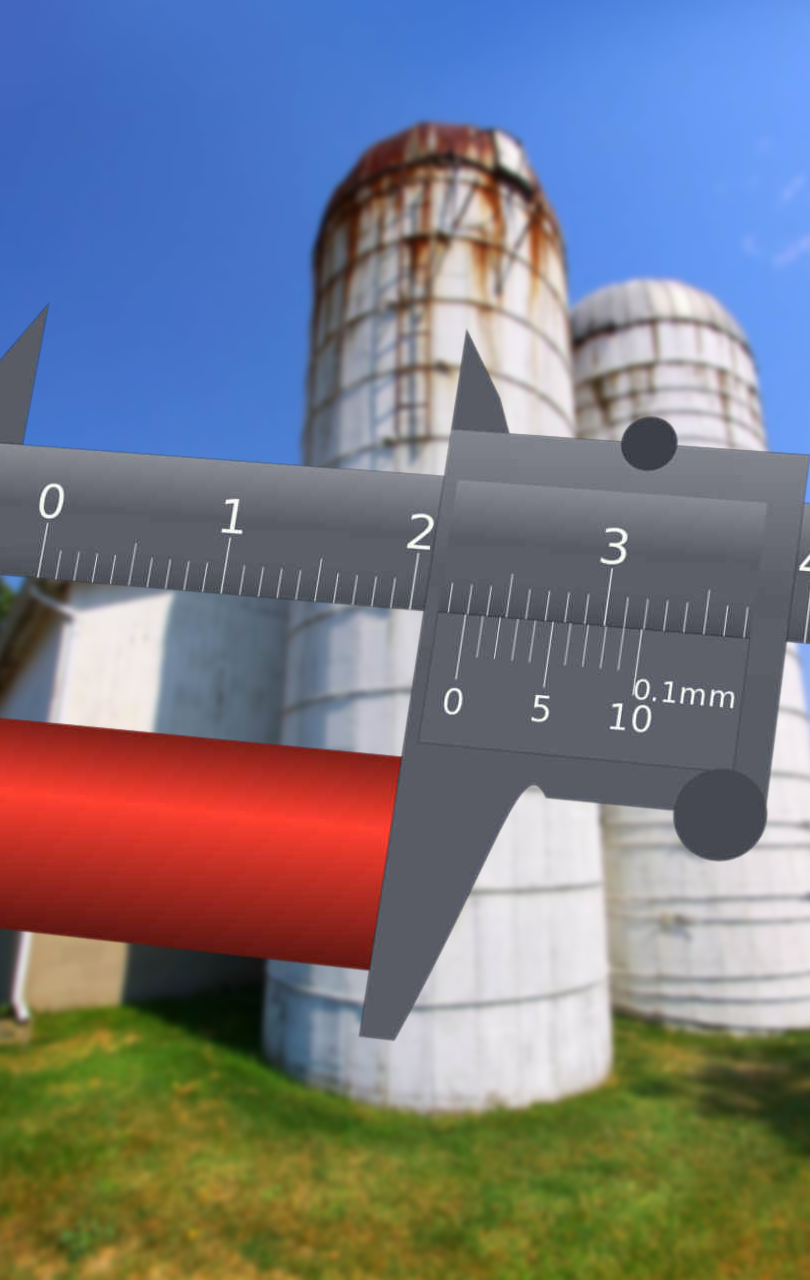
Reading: {"value": 22.9, "unit": "mm"}
